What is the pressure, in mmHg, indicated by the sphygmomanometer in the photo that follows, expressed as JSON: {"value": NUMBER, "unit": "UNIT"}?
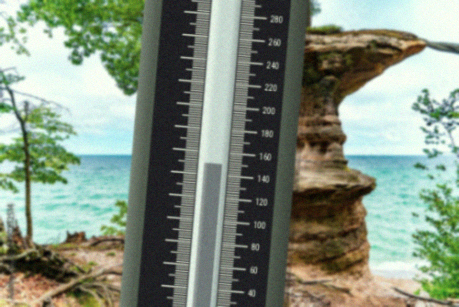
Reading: {"value": 150, "unit": "mmHg"}
